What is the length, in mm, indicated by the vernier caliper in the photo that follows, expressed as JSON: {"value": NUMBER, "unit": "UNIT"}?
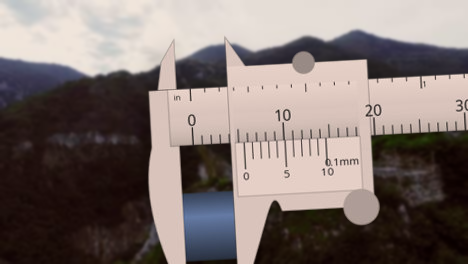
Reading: {"value": 5.6, "unit": "mm"}
